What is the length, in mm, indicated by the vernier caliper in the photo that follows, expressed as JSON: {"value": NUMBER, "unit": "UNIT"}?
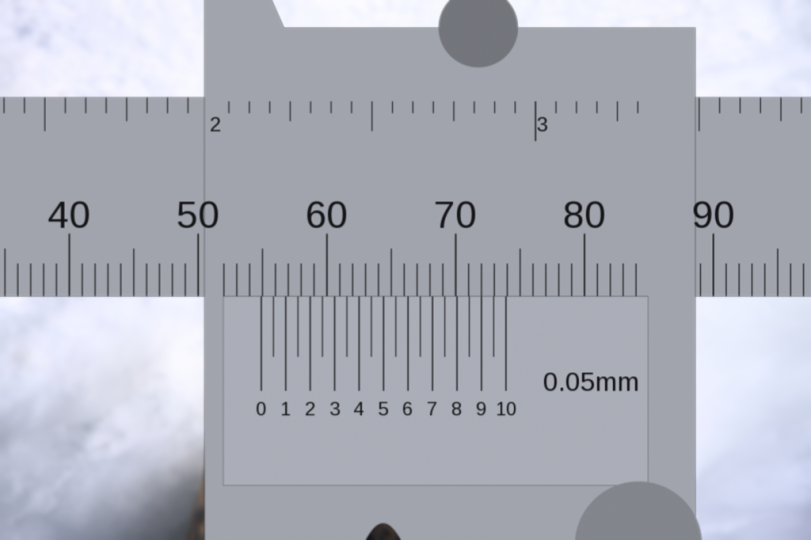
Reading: {"value": 54.9, "unit": "mm"}
